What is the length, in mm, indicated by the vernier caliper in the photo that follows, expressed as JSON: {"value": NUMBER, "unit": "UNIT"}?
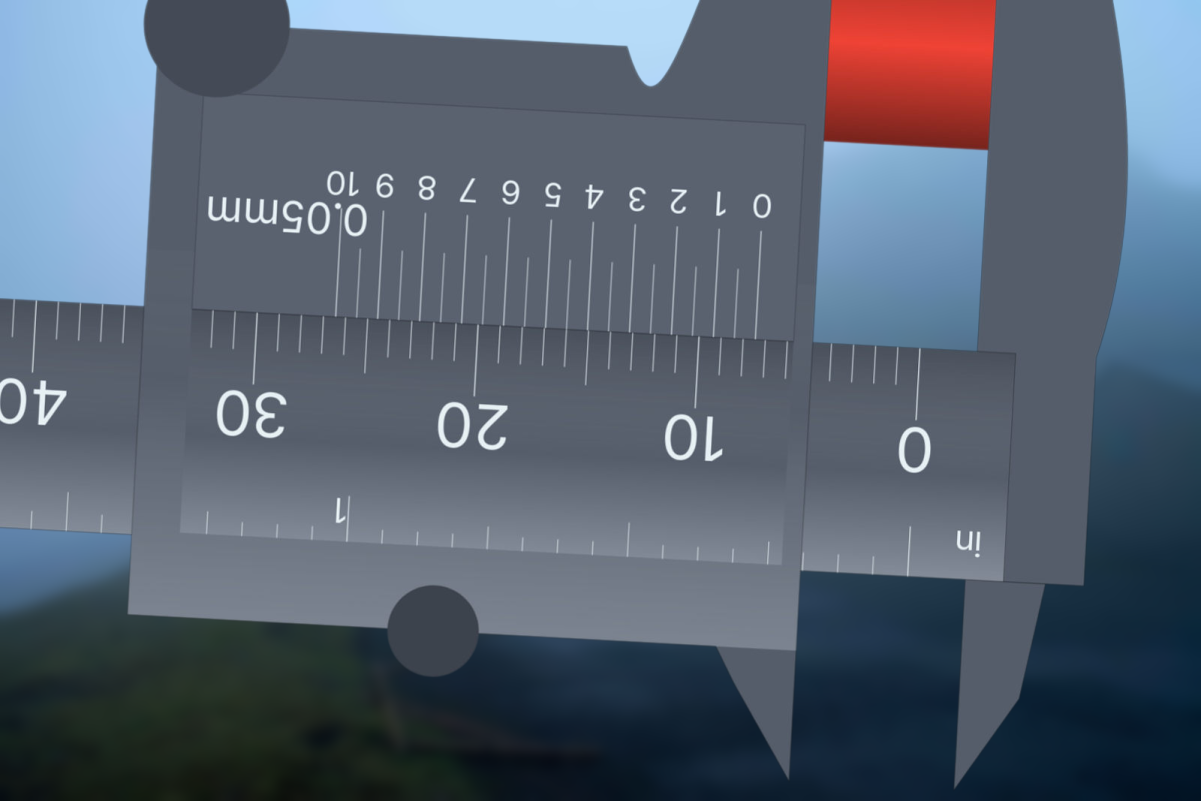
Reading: {"value": 7.45, "unit": "mm"}
